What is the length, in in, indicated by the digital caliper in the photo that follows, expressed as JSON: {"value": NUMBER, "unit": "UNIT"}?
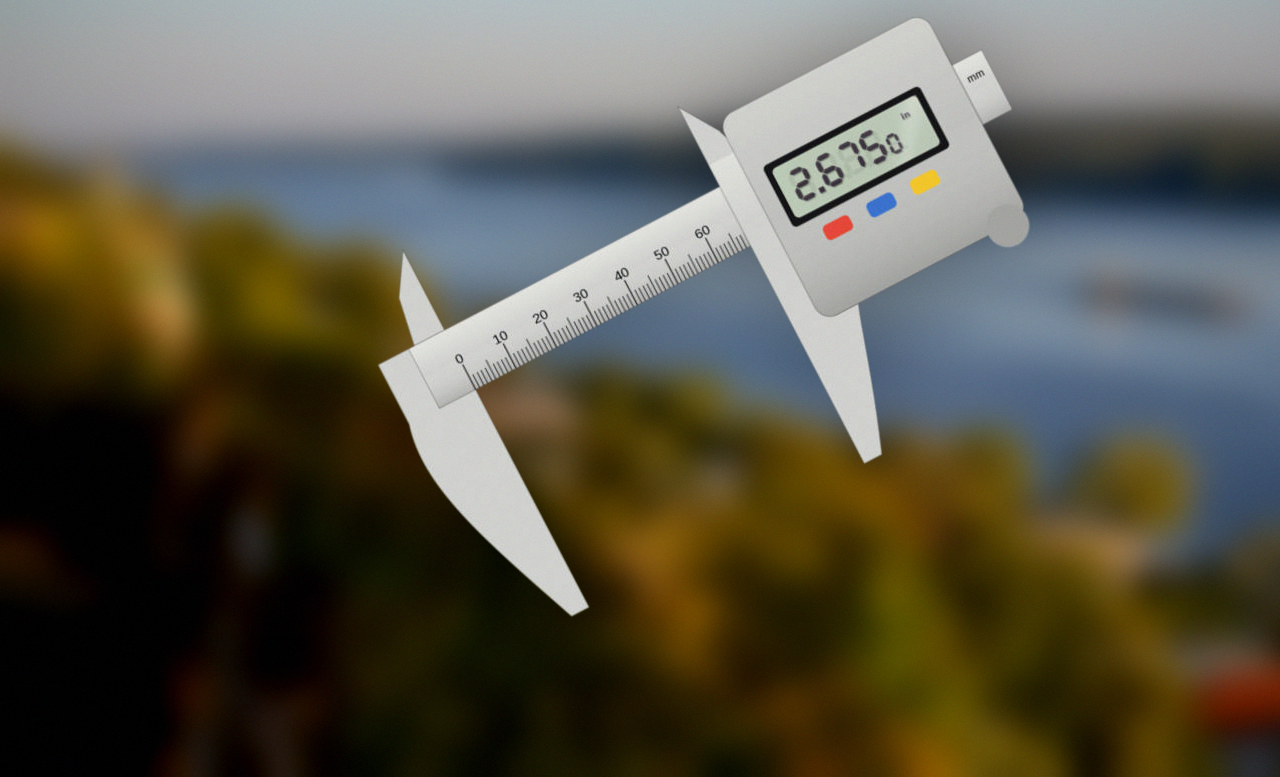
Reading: {"value": 2.6750, "unit": "in"}
